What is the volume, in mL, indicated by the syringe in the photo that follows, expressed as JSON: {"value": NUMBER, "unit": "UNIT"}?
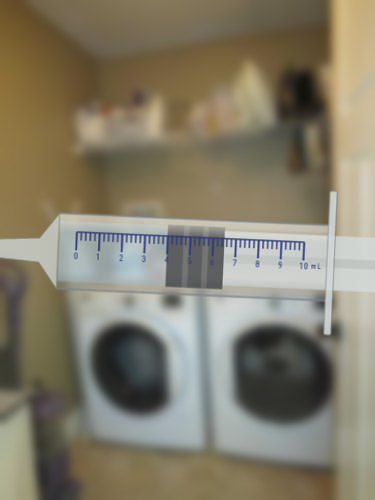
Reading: {"value": 4, "unit": "mL"}
